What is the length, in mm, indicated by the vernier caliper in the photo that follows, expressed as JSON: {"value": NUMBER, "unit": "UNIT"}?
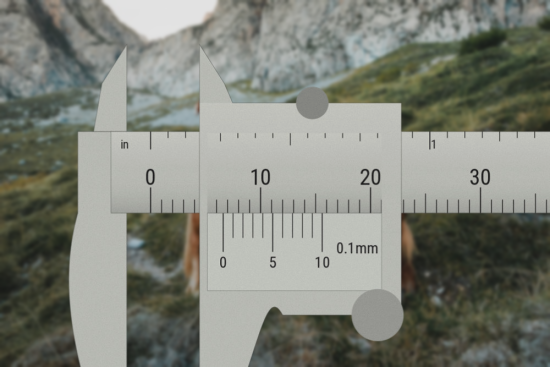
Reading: {"value": 6.6, "unit": "mm"}
